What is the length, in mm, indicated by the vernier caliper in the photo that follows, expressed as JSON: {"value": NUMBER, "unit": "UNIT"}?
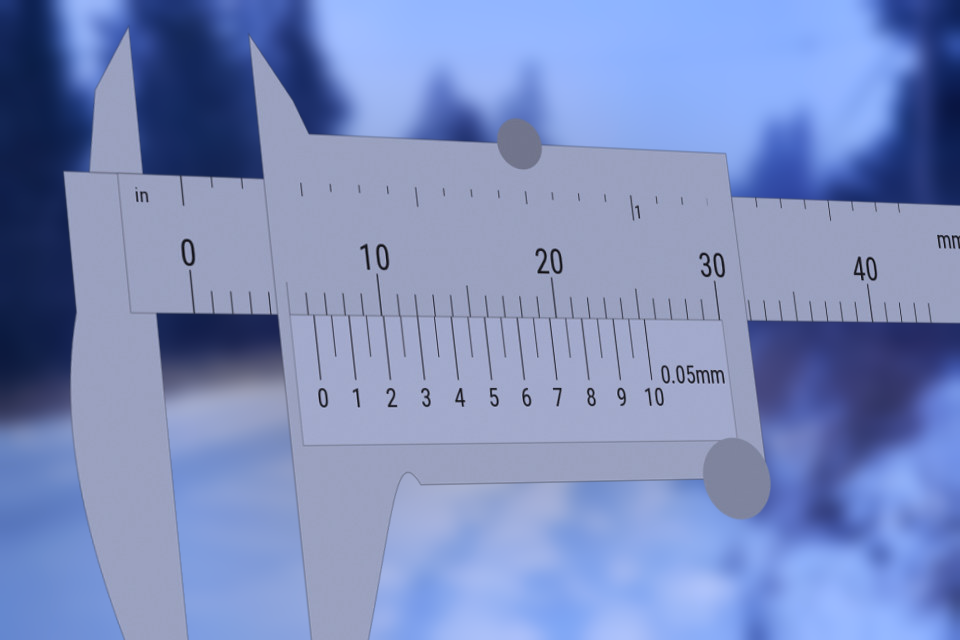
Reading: {"value": 6.3, "unit": "mm"}
